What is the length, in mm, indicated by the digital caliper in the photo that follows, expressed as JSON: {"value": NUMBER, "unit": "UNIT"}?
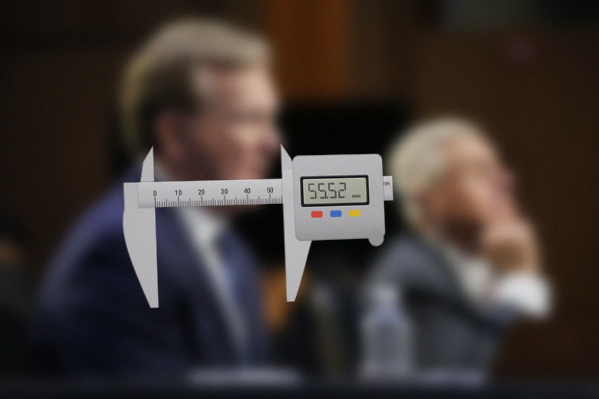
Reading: {"value": 55.52, "unit": "mm"}
